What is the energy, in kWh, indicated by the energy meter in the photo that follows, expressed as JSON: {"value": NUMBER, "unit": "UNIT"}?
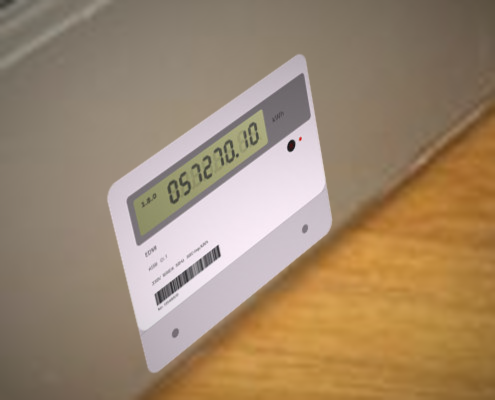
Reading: {"value": 57270.10, "unit": "kWh"}
